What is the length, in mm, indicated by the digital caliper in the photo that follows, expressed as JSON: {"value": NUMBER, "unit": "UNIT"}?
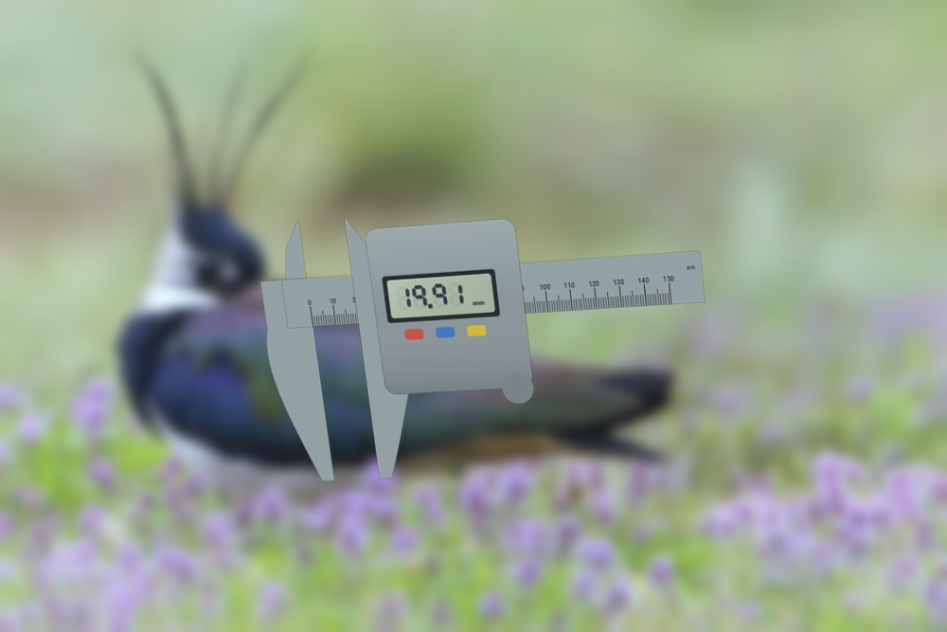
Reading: {"value": 19.91, "unit": "mm"}
